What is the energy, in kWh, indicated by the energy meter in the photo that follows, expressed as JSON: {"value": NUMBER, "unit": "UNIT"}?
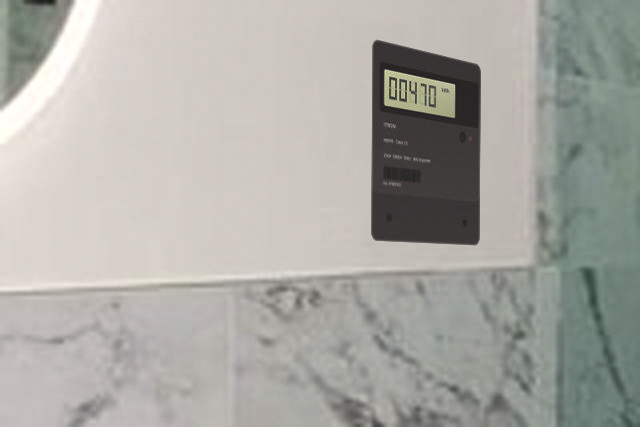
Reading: {"value": 470, "unit": "kWh"}
